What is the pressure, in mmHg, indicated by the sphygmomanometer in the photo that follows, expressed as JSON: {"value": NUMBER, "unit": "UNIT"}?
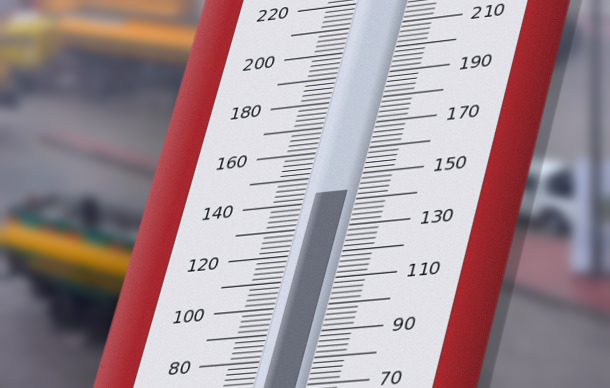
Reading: {"value": 144, "unit": "mmHg"}
